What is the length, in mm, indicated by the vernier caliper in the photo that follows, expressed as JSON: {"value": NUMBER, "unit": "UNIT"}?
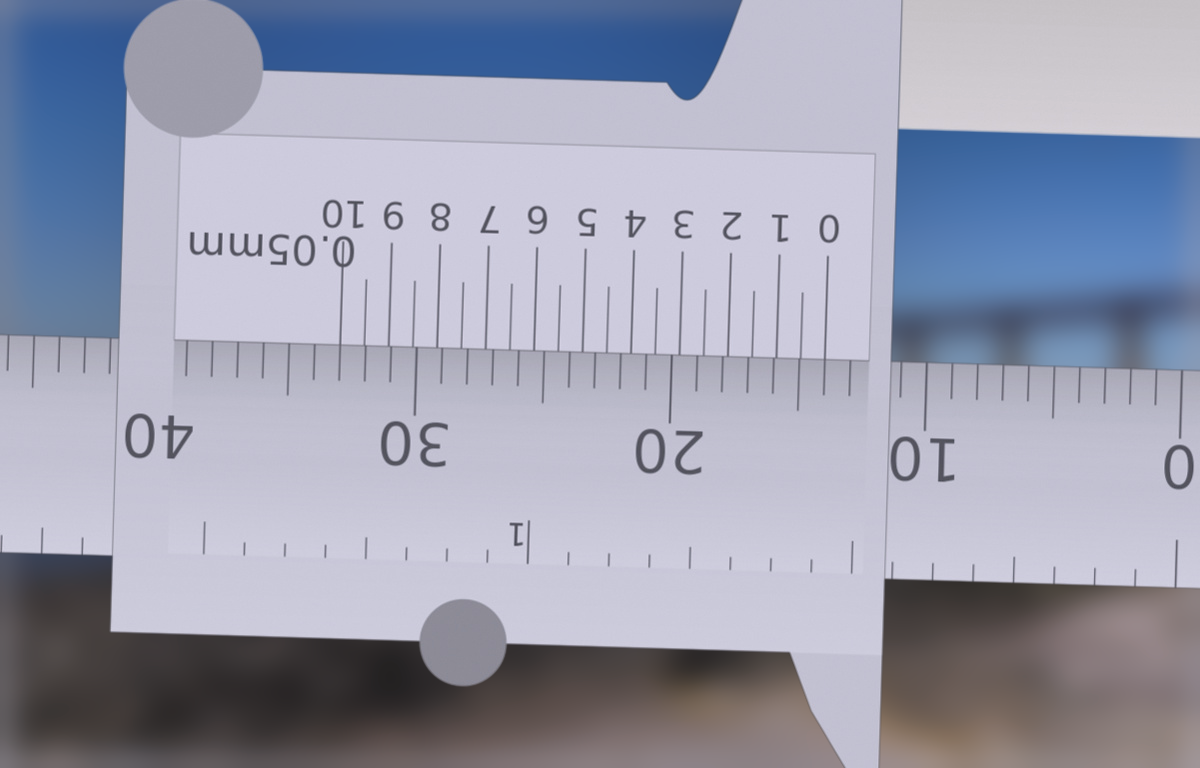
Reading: {"value": 14.00, "unit": "mm"}
